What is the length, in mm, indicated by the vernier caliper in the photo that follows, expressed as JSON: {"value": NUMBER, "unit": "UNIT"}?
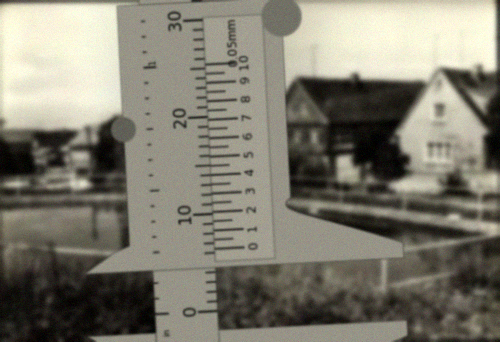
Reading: {"value": 6.4, "unit": "mm"}
